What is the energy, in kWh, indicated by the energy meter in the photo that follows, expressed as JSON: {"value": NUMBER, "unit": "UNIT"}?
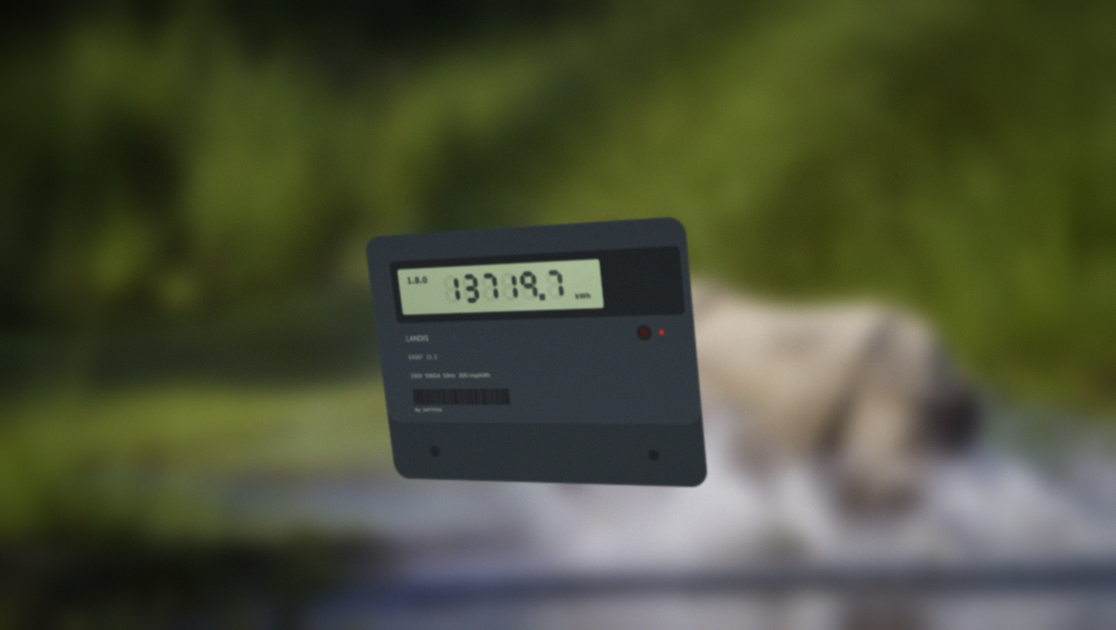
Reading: {"value": 13719.7, "unit": "kWh"}
